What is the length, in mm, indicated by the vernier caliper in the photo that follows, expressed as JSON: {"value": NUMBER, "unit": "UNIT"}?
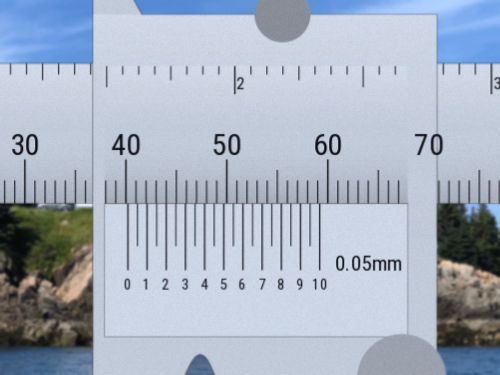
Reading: {"value": 40.2, "unit": "mm"}
